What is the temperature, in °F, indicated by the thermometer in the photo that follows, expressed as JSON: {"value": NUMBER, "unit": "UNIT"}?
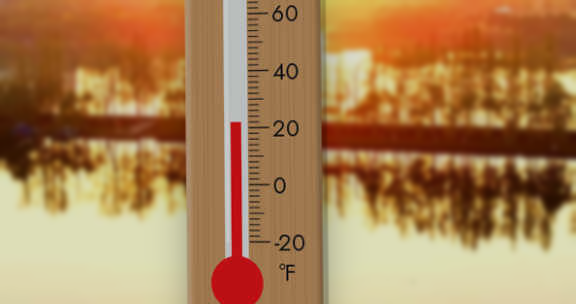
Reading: {"value": 22, "unit": "°F"}
